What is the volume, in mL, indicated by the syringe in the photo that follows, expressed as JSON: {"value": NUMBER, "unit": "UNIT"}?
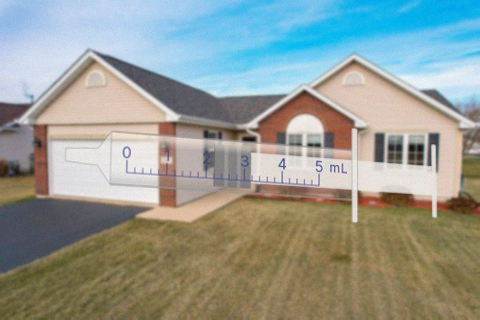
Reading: {"value": 2.2, "unit": "mL"}
